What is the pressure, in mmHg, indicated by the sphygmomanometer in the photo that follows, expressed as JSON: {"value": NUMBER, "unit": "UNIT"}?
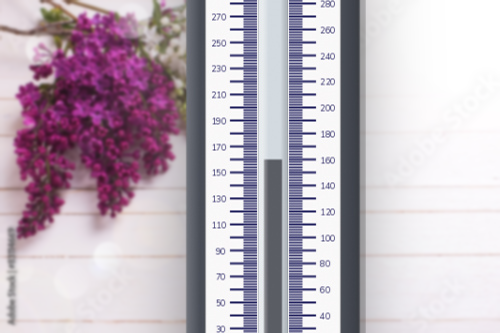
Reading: {"value": 160, "unit": "mmHg"}
